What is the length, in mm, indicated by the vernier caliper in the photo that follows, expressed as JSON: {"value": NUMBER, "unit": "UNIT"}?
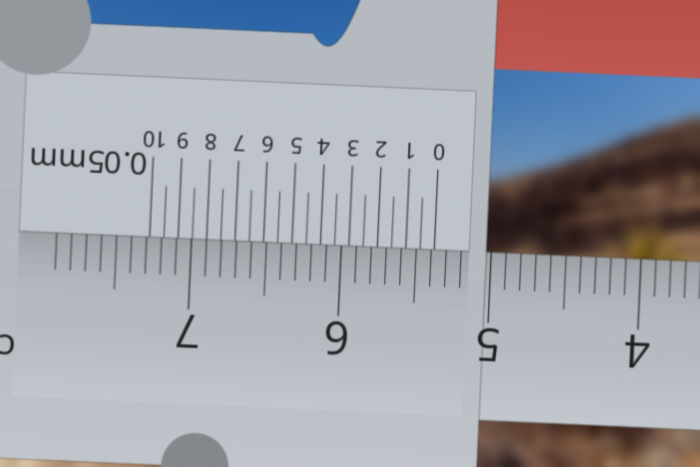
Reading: {"value": 53.8, "unit": "mm"}
